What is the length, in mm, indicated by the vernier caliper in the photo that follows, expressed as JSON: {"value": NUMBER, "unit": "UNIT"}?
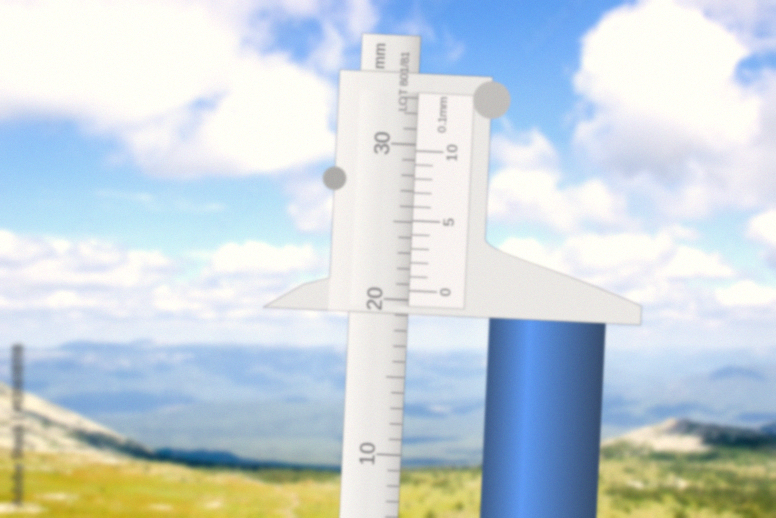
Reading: {"value": 20.6, "unit": "mm"}
